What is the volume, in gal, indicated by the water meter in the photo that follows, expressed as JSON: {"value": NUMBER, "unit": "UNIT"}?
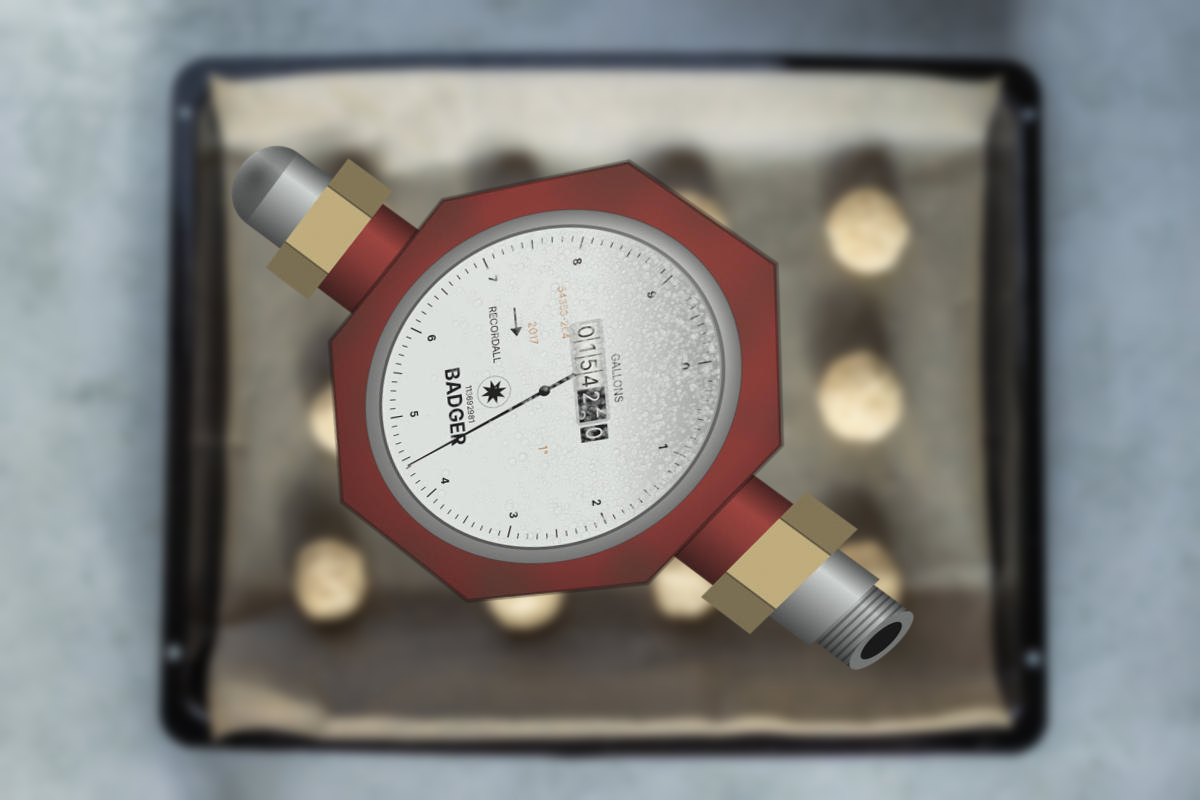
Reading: {"value": 154224.4, "unit": "gal"}
